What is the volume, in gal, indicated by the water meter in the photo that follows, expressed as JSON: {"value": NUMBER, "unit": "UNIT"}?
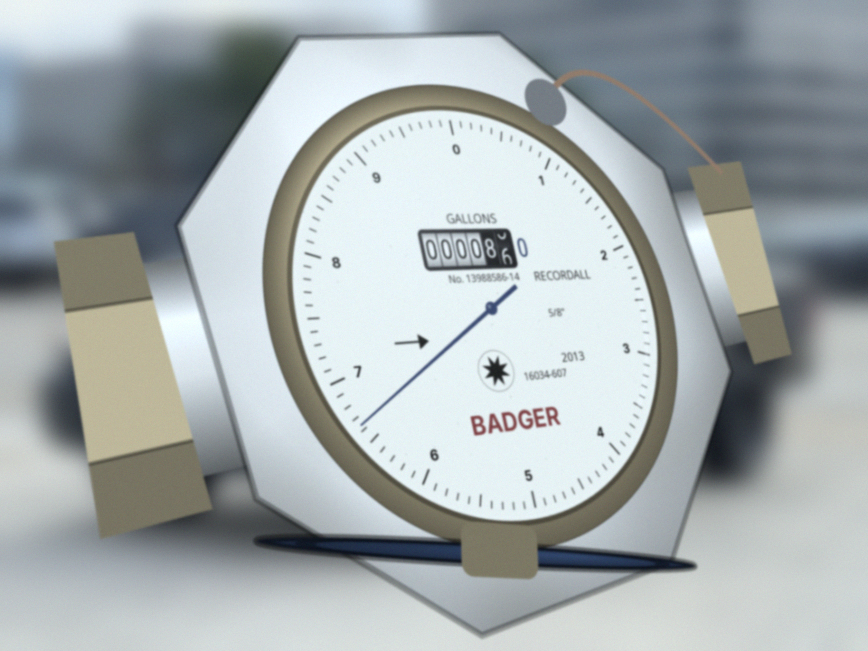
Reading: {"value": 856.6, "unit": "gal"}
